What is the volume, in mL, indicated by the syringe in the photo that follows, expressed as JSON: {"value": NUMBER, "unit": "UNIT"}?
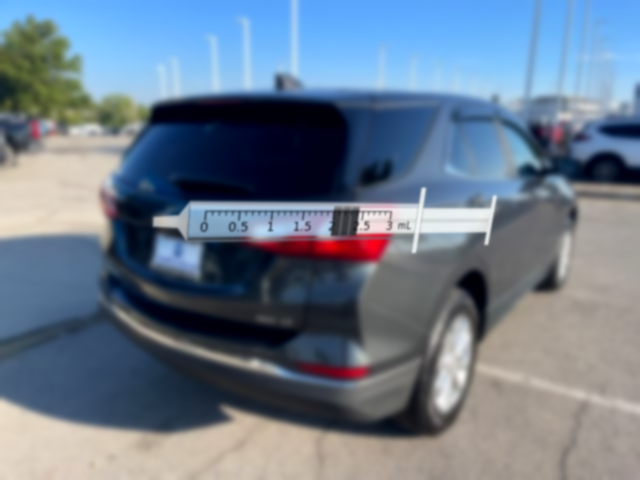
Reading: {"value": 2, "unit": "mL"}
